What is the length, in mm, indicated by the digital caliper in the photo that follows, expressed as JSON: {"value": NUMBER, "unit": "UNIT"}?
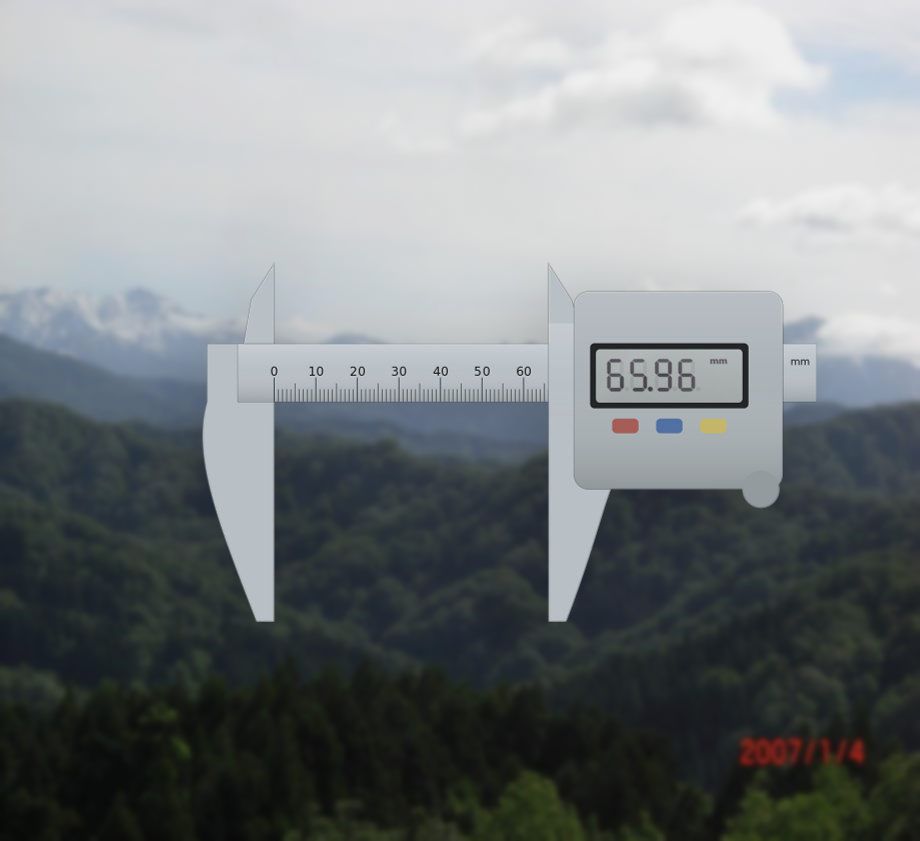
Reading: {"value": 65.96, "unit": "mm"}
